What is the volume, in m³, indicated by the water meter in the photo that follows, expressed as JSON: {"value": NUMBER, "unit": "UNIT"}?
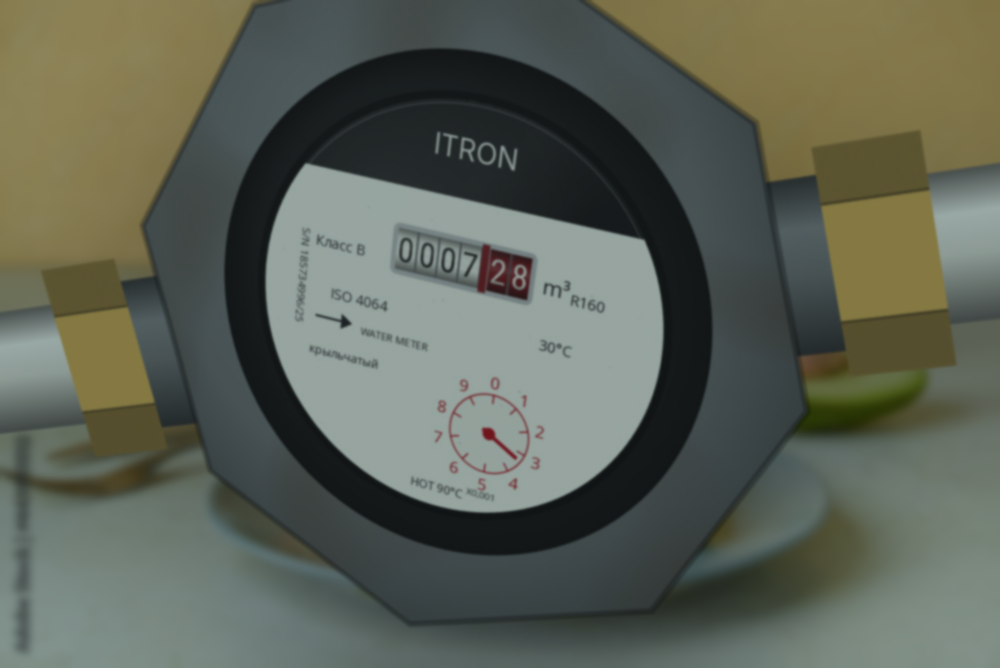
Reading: {"value": 7.283, "unit": "m³"}
